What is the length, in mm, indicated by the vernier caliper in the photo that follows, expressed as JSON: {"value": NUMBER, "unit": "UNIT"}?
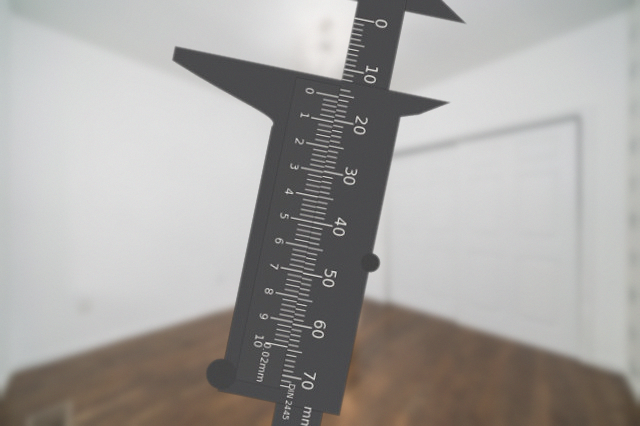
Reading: {"value": 15.5, "unit": "mm"}
